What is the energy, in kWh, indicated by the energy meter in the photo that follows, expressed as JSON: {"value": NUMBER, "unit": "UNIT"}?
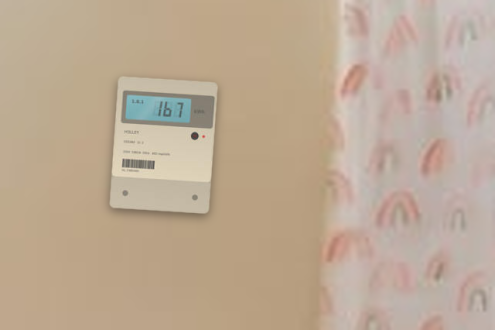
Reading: {"value": 167, "unit": "kWh"}
